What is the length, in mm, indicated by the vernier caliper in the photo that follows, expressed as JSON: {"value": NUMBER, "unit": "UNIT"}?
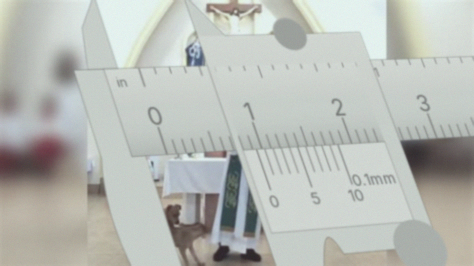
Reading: {"value": 9.4, "unit": "mm"}
